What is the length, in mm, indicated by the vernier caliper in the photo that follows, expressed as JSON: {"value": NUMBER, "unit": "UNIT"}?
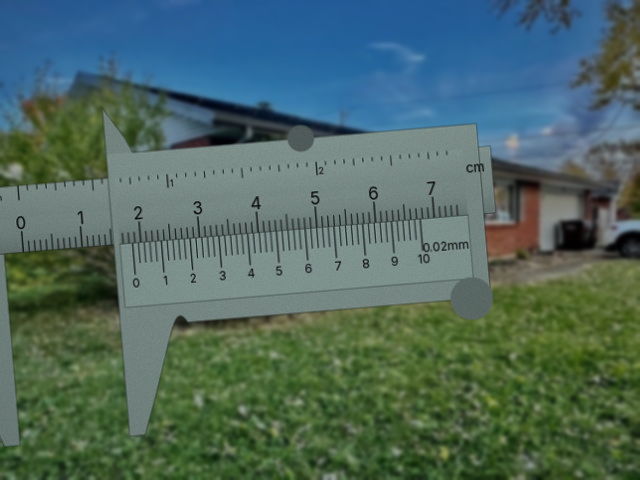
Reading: {"value": 18.6, "unit": "mm"}
